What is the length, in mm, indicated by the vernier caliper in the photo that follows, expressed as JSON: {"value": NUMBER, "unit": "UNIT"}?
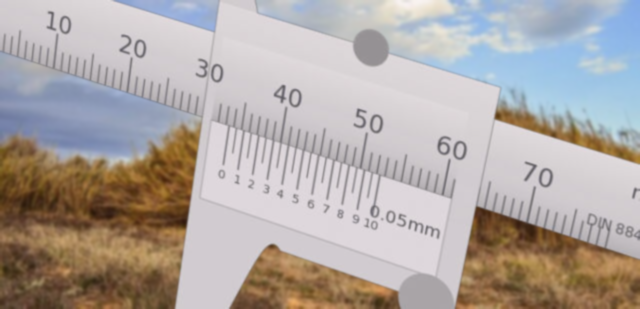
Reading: {"value": 33.4, "unit": "mm"}
